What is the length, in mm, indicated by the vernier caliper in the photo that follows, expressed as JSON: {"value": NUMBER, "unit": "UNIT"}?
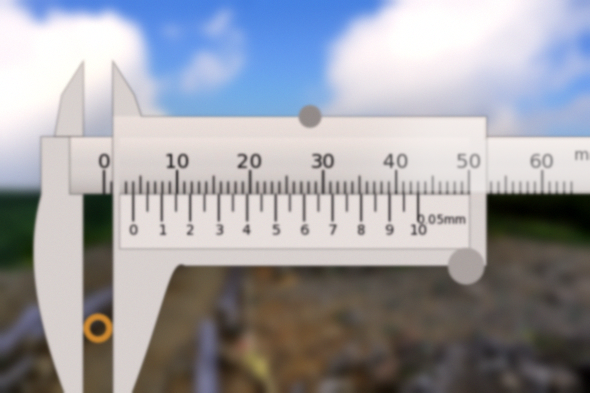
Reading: {"value": 4.0, "unit": "mm"}
